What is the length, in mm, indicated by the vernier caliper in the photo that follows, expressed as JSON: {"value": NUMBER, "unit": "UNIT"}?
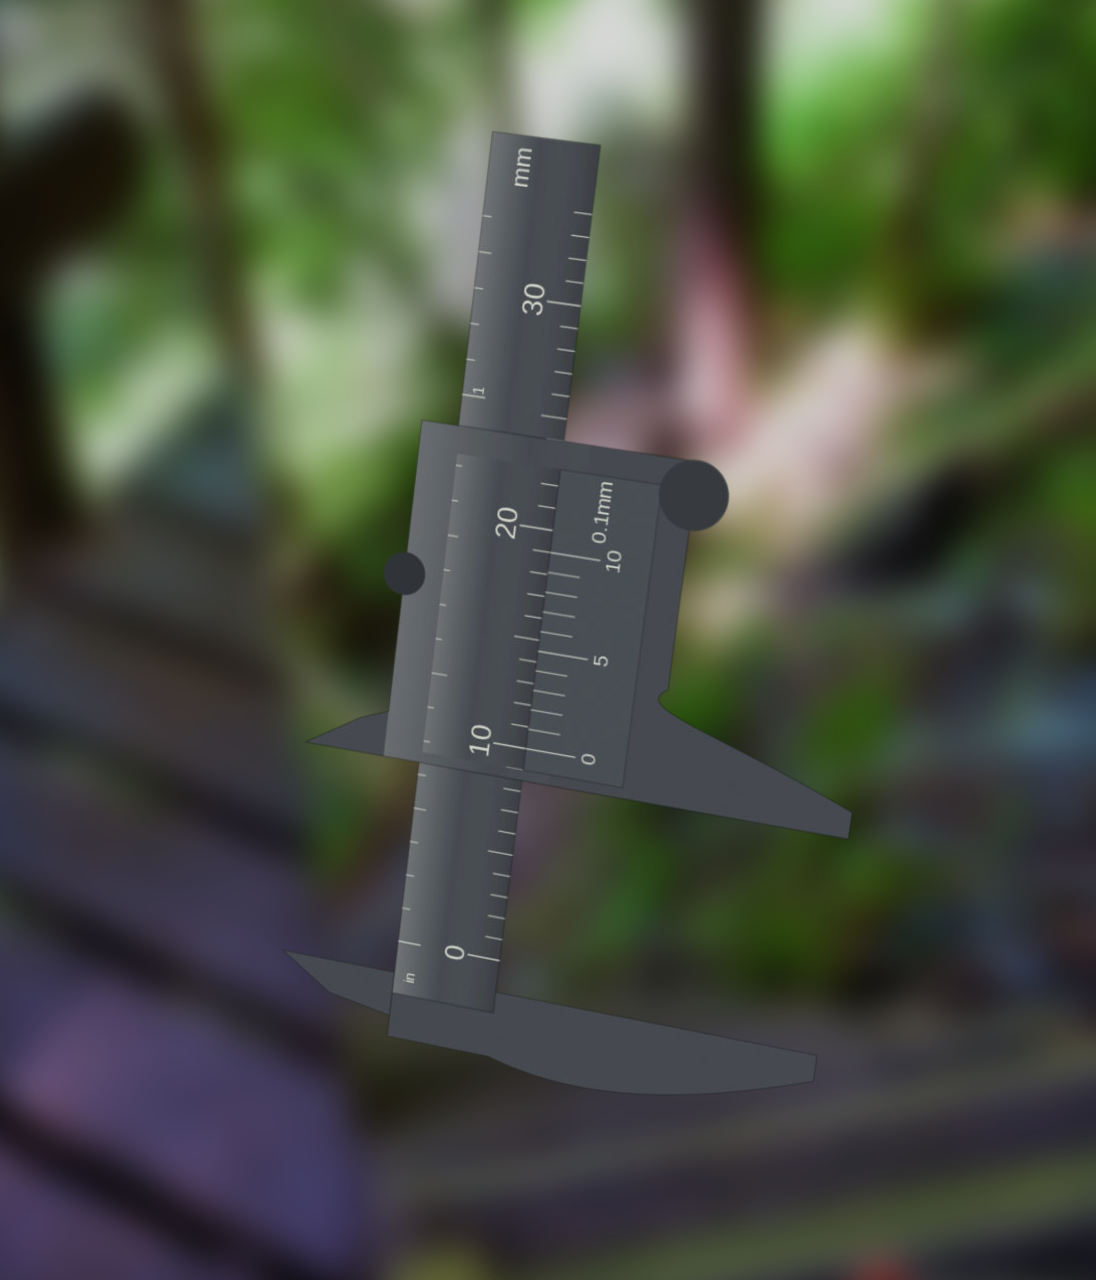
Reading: {"value": 10.0, "unit": "mm"}
